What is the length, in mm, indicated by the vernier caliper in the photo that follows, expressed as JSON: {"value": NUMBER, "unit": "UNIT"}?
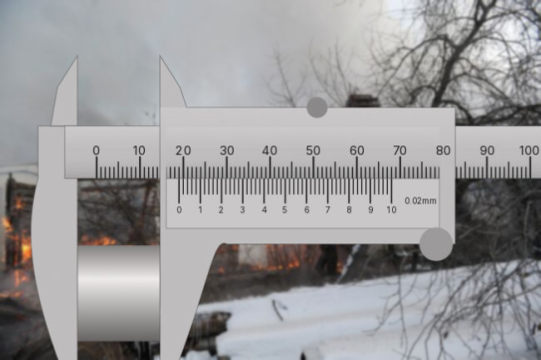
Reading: {"value": 19.0, "unit": "mm"}
